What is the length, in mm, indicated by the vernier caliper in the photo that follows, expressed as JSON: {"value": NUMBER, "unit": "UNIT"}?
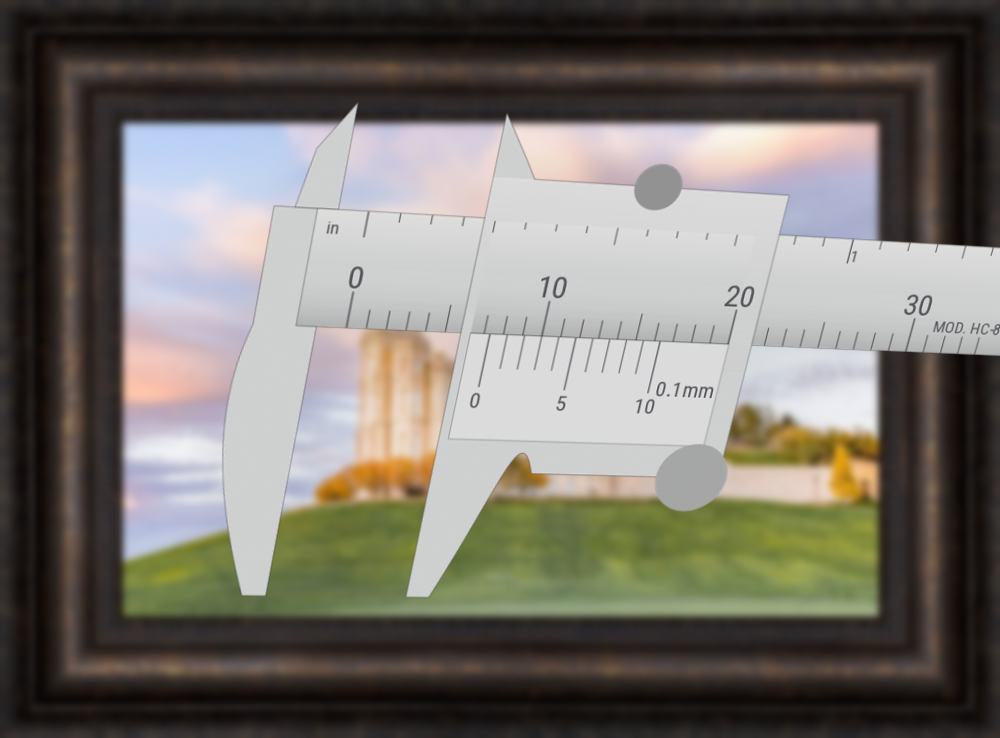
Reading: {"value": 7.3, "unit": "mm"}
